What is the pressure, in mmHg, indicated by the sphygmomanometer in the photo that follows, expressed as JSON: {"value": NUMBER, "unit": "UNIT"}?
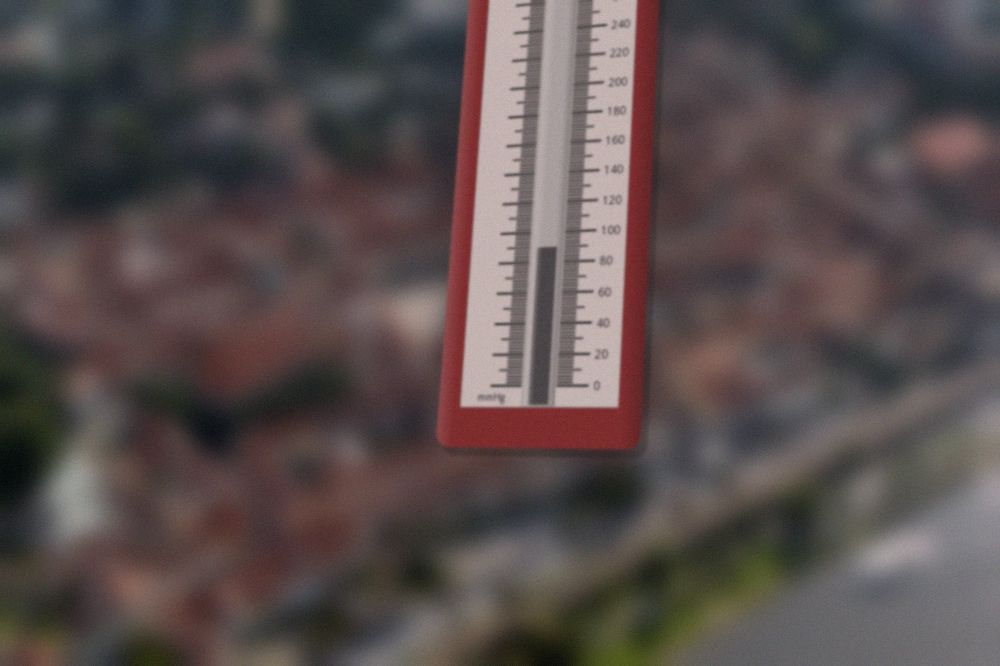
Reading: {"value": 90, "unit": "mmHg"}
